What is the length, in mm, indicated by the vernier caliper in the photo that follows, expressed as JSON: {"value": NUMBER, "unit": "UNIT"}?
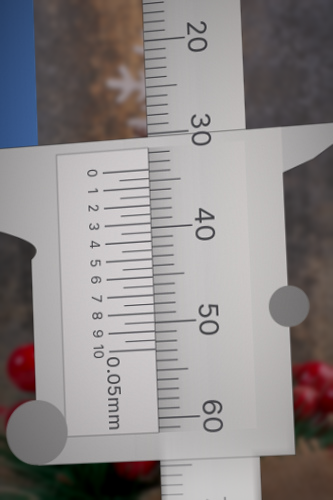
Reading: {"value": 33.8, "unit": "mm"}
